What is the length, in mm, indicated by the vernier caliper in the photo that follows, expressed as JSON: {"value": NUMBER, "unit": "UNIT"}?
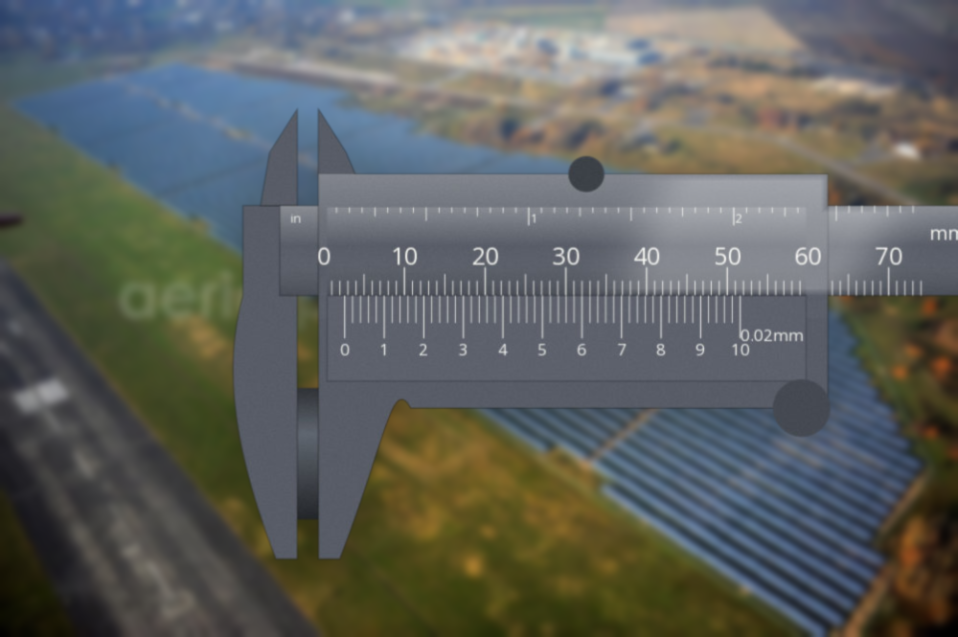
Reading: {"value": 2.6, "unit": "mm"}
